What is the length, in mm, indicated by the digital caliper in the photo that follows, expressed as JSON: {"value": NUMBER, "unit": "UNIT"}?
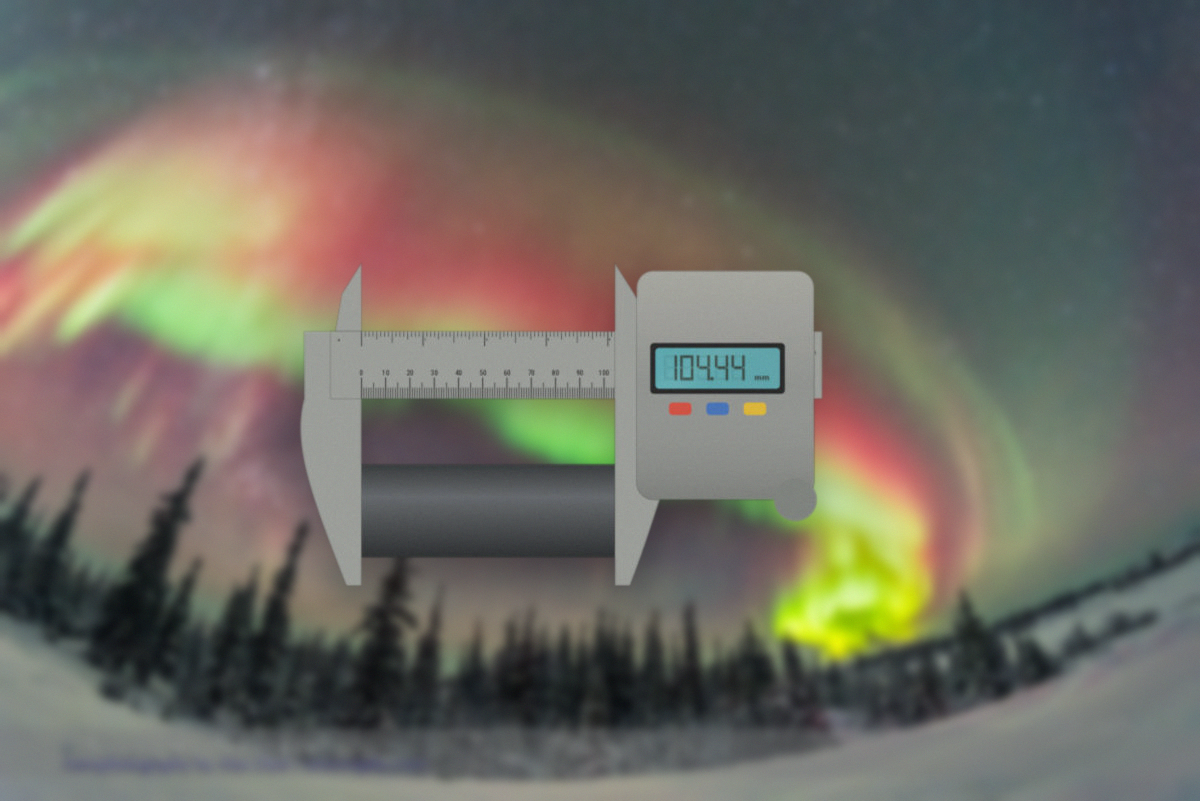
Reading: {"value": 104.44, "unit": "mm"}
